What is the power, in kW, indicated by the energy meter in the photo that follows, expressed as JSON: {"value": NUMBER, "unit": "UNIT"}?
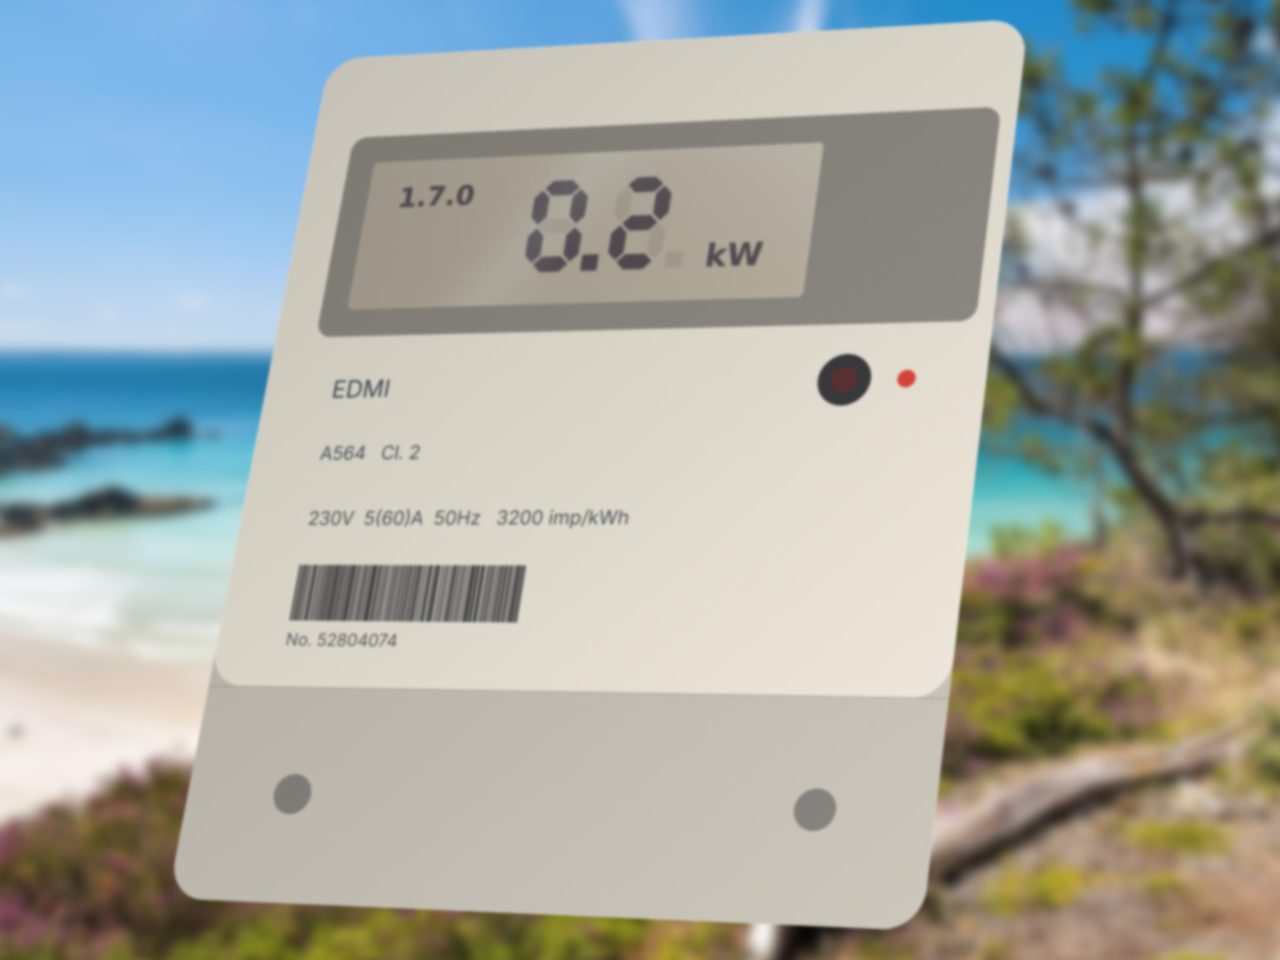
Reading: {"value": 0.2, "unit": "kW"}
